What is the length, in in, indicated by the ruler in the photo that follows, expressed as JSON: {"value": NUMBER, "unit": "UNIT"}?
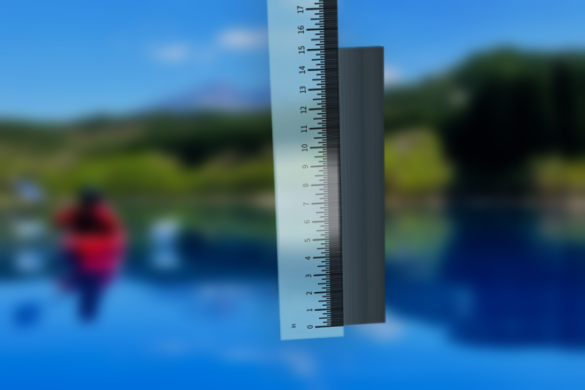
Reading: {"value": 15, "unit": "in"}
